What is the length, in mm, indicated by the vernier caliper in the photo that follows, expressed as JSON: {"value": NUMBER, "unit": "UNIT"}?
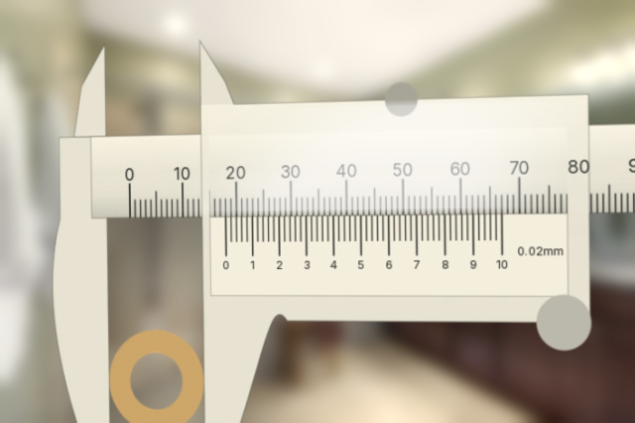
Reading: {"value": 18.0, "unit": "mm"}
